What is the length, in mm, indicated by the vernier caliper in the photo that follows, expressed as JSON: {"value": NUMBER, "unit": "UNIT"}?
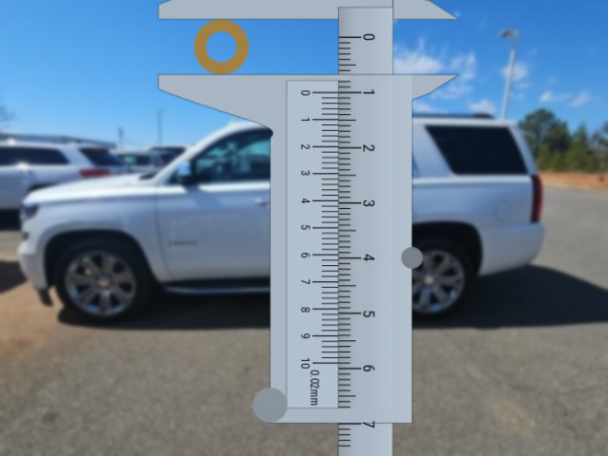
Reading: {"value": 10.0, "unit": "mm"}
